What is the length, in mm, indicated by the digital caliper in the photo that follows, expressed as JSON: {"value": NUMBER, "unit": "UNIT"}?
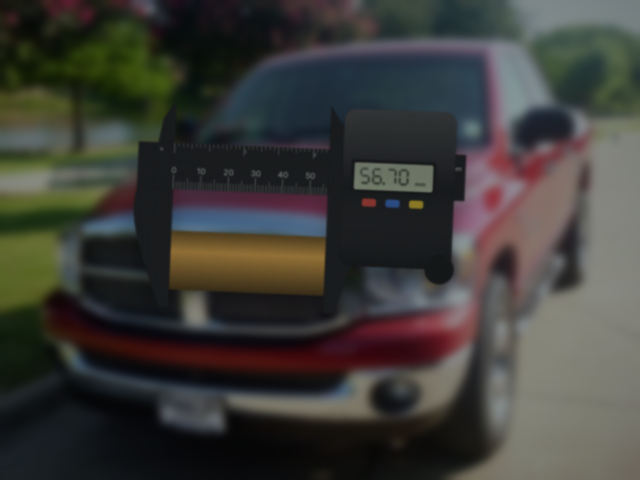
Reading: {"value": 56.70, "unit": "mm"}
